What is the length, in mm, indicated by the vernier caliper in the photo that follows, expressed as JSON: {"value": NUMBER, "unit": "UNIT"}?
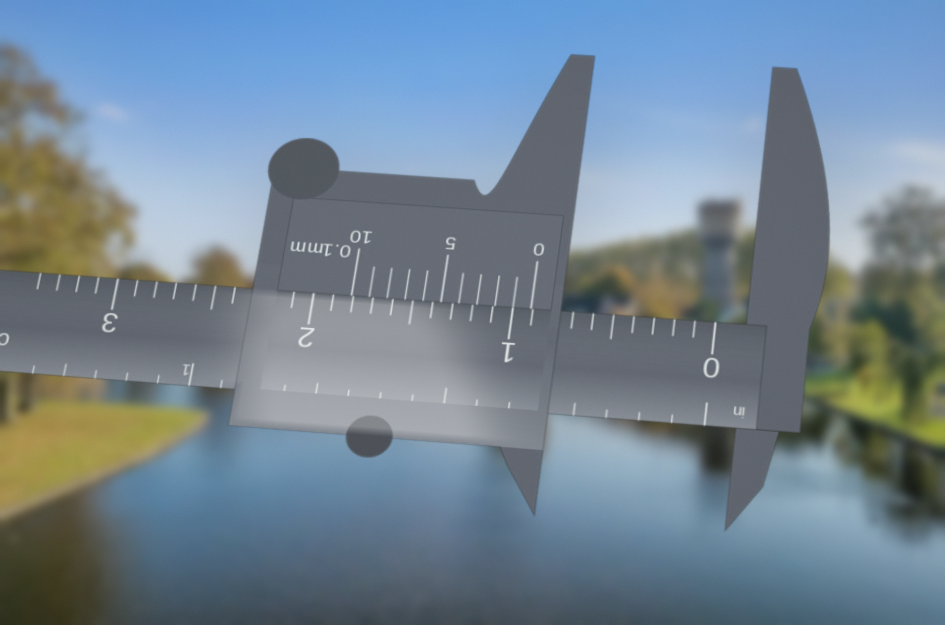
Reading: {"value": 9.1, "unit": "mm"}
